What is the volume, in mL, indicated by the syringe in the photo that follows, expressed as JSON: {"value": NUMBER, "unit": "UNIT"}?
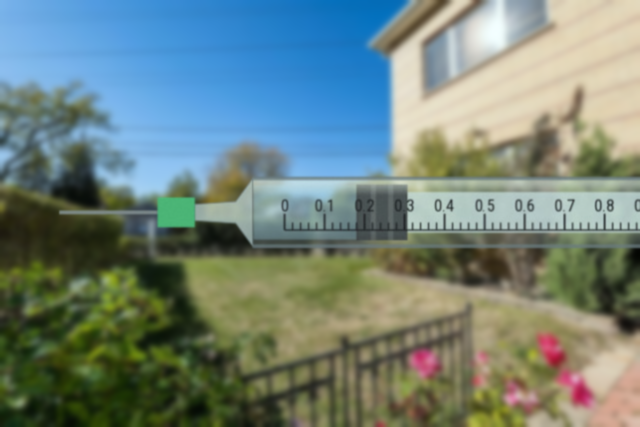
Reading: {"value": 0.18, "unit": "mL"}
